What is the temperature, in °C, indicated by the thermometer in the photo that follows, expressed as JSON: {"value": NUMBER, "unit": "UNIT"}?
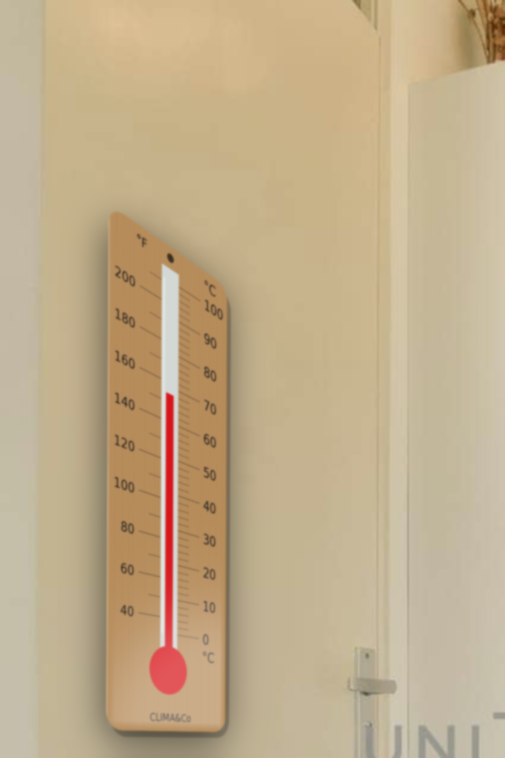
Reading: {"value": 68, "unit": "°C"}
